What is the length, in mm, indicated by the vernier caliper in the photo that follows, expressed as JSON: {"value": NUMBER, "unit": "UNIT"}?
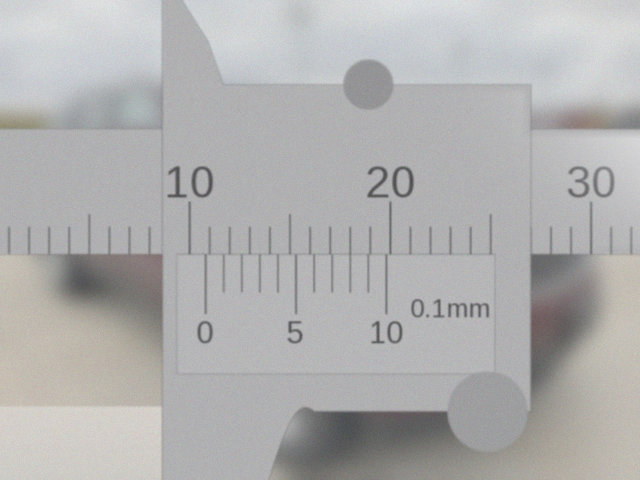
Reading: {"value": 10.8, "unit": "mm"}
